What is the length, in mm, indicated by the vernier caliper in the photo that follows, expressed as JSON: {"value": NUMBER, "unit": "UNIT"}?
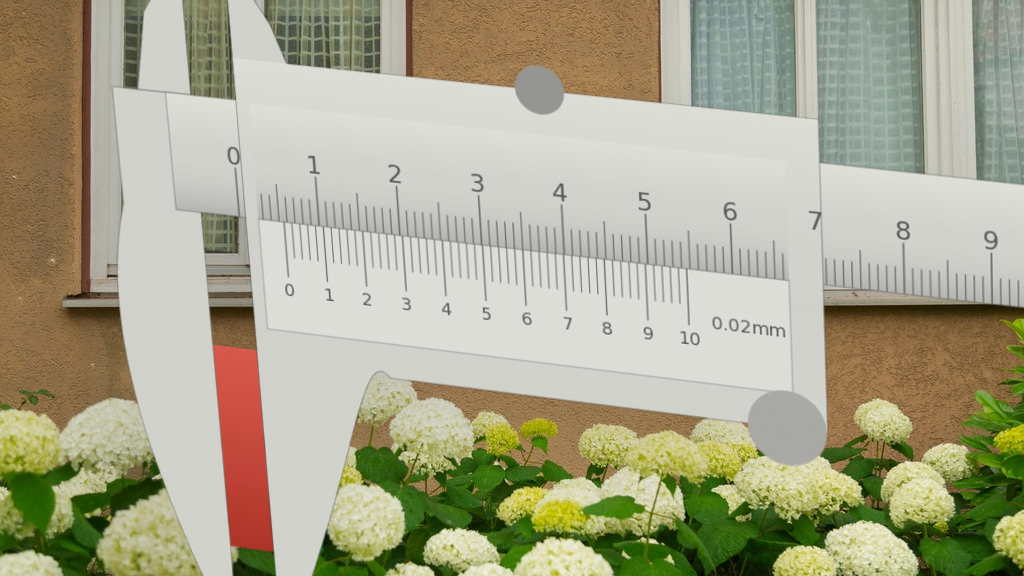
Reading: {"value": 5.6, "unit": "mm"}
